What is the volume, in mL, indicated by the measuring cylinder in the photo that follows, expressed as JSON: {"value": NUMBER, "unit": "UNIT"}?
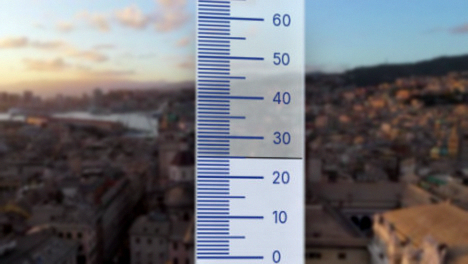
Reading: {"value": 25, "unit": "mL"}
